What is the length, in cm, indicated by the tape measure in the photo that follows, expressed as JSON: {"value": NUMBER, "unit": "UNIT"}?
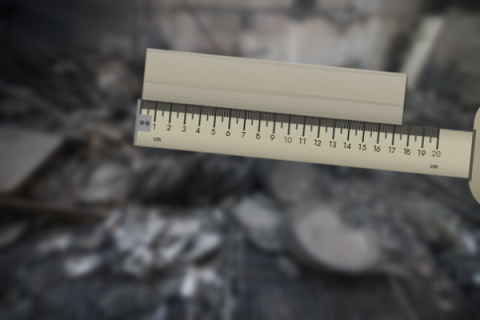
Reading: {"value": 17.5, "unit": "cm"}
